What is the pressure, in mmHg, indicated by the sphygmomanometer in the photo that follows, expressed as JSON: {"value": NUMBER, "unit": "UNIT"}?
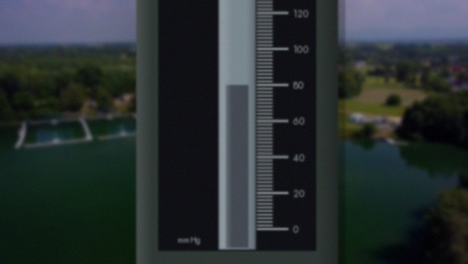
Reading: {"value": 80, "unit": "mmHg"}
